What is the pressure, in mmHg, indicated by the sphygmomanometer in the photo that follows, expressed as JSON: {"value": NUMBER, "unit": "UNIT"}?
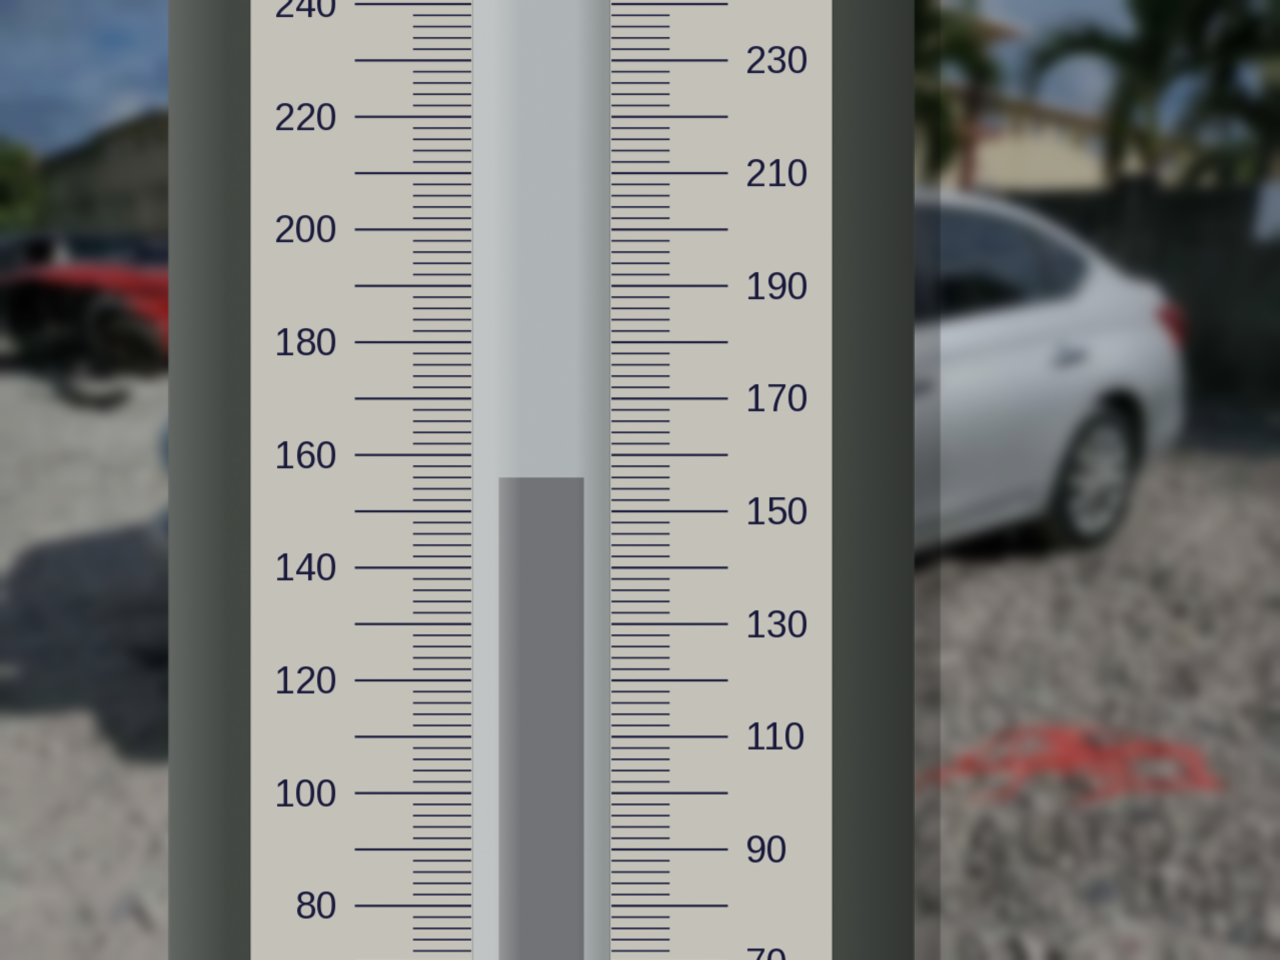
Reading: {"value": 156, "unit": "mmHg"}
